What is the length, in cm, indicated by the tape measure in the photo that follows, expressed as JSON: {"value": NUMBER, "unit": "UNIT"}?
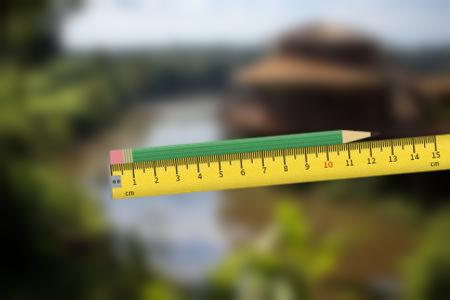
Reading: {"value": 12.5, "unit": "cm"}
